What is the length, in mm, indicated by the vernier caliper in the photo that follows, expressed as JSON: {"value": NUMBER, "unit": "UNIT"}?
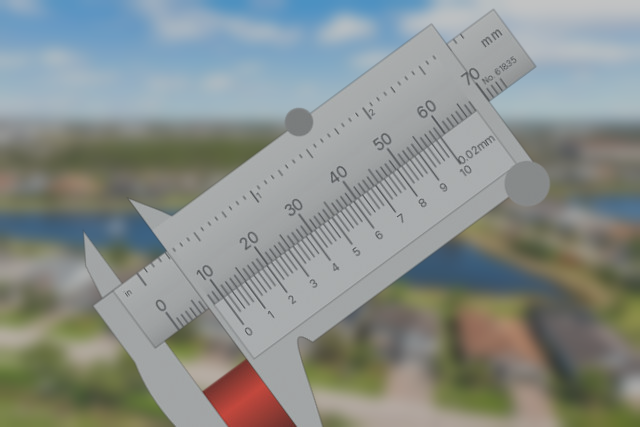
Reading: {"value": 10.0, "unit": "mm"}
